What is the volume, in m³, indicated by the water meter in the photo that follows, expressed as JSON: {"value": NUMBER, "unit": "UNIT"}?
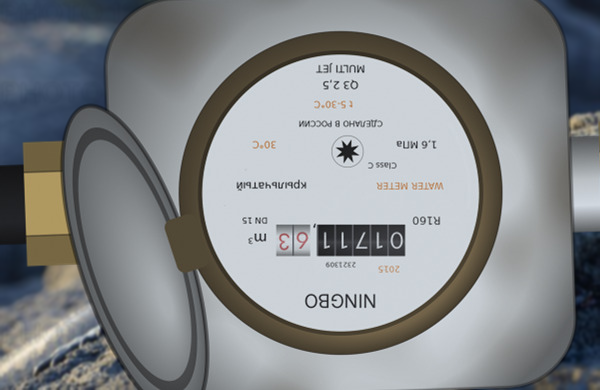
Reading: {"value": 1711.63, "unit": "m³"}
